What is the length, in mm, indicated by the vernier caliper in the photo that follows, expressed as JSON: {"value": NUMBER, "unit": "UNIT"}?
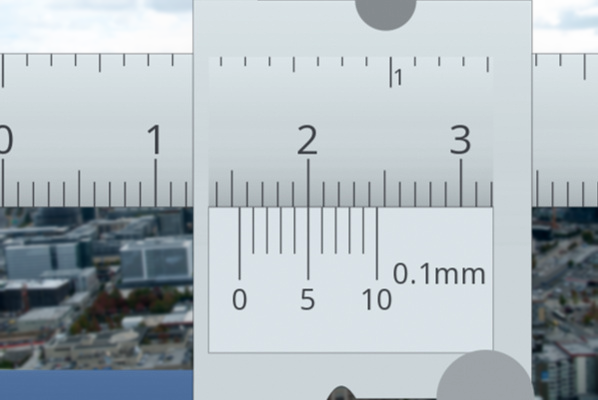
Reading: {"value": 15.5, "unit": "mm"}
